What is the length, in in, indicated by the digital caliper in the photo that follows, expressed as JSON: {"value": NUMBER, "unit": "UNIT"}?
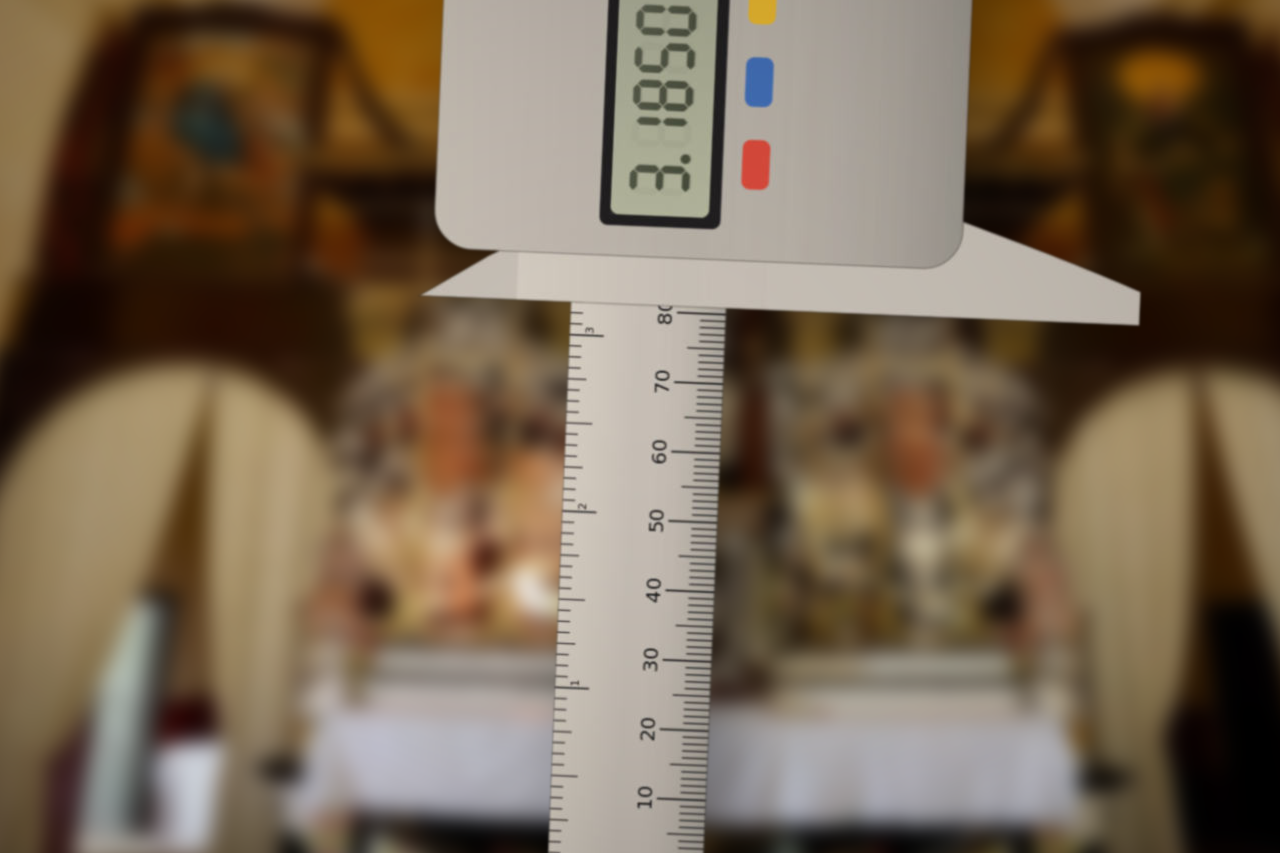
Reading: {"value": 3.1850, "unit": "in"}
